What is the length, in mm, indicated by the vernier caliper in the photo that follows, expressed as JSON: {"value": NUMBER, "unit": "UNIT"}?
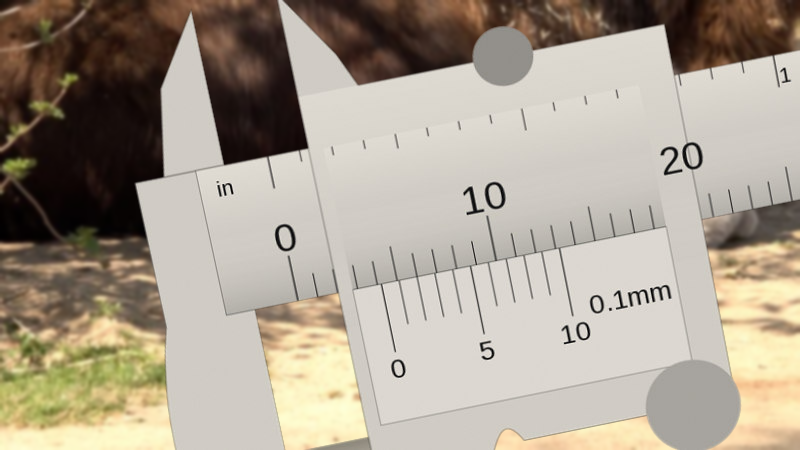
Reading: {"value": 4.2, "unit": "mm"}
